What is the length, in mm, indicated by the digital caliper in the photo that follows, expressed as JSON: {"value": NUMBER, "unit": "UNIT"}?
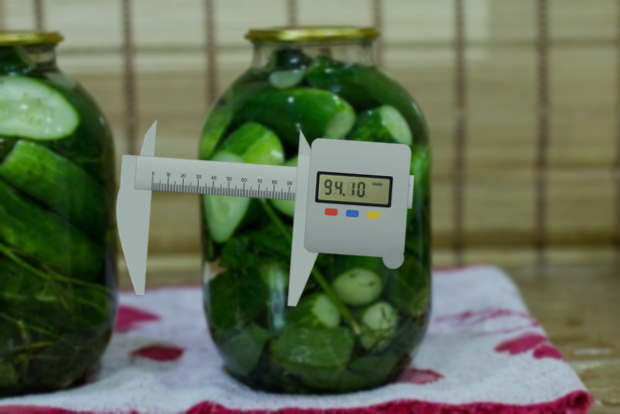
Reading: {"value": 94.10, "unit": "mm"}
